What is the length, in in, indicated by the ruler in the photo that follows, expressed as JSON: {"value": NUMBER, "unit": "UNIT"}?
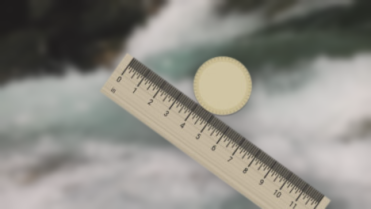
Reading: {"value": 3, "unit": "in"}
